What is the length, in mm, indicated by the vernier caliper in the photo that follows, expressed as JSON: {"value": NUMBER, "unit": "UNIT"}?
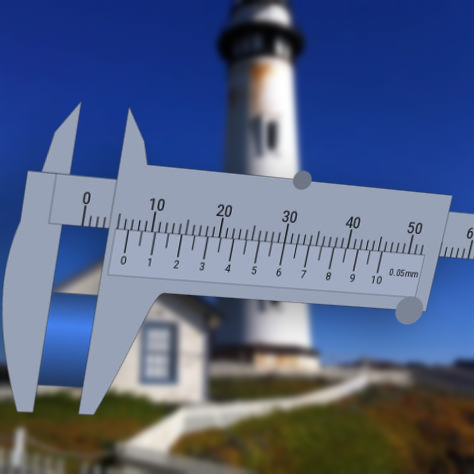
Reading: {"value": 6.6, "unit": "mm"}
